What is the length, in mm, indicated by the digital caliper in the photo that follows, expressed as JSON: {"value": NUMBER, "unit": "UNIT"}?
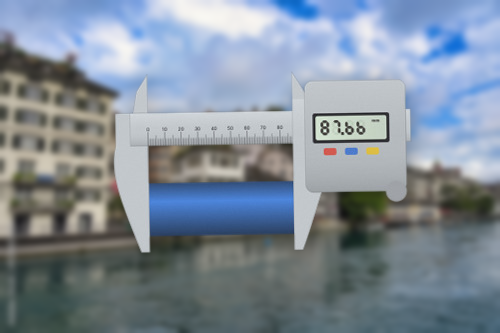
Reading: {"value": 87.66, "unit": "mm"}
